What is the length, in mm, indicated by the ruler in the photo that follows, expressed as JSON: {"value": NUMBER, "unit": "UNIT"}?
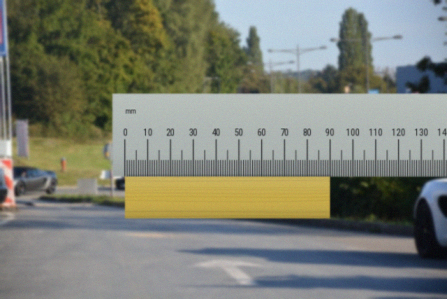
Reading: {"value": 90, "unit": "mm"}
